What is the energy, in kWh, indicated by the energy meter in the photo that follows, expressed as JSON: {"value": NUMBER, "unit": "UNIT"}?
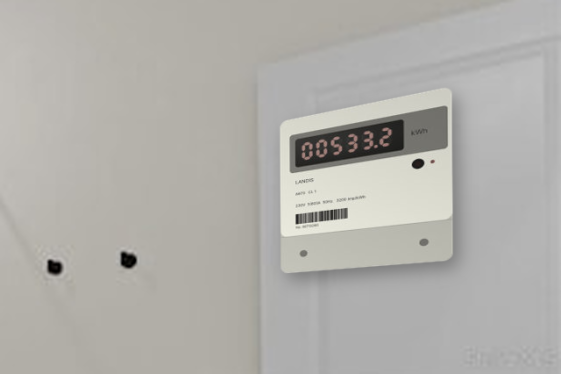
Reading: {"value": 533.2, "unit": "kWh"}
